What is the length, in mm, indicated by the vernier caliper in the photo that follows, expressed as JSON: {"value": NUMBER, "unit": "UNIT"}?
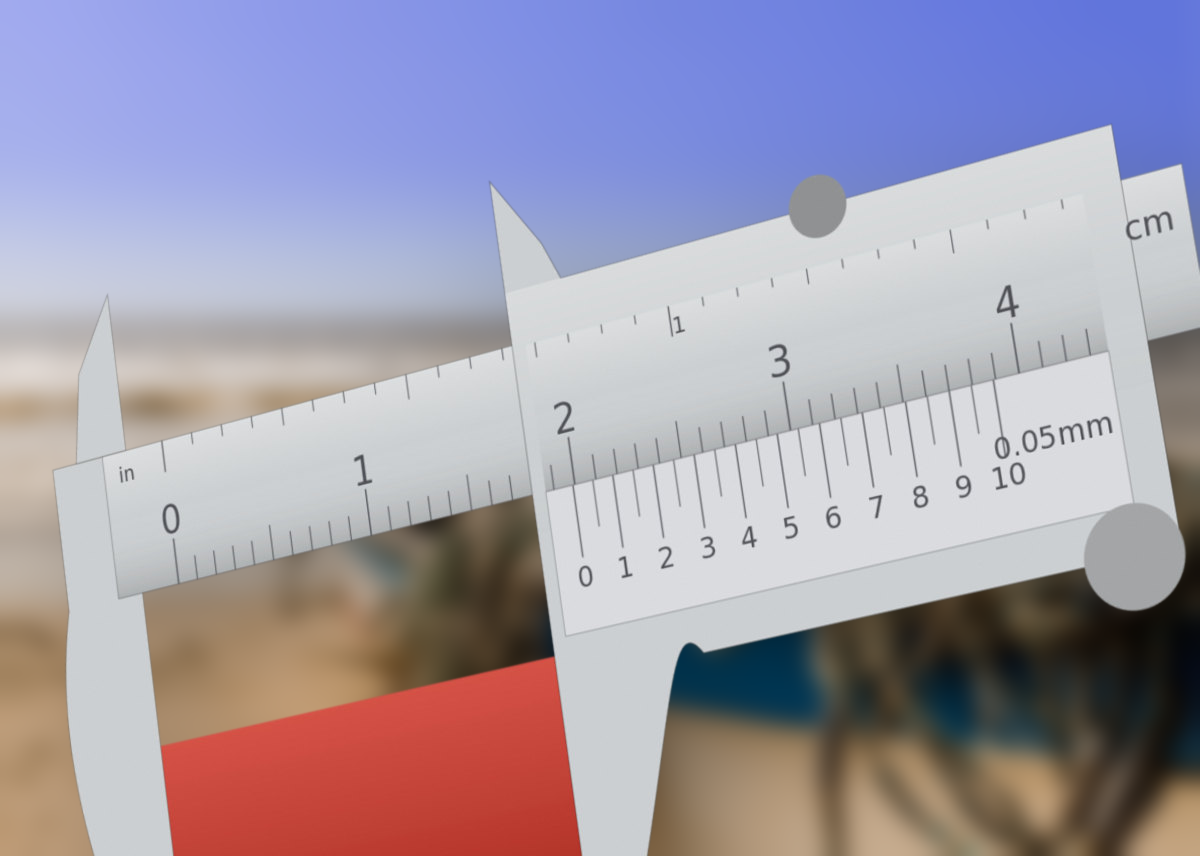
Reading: {"value": 19.9, "unit": "mm"}
